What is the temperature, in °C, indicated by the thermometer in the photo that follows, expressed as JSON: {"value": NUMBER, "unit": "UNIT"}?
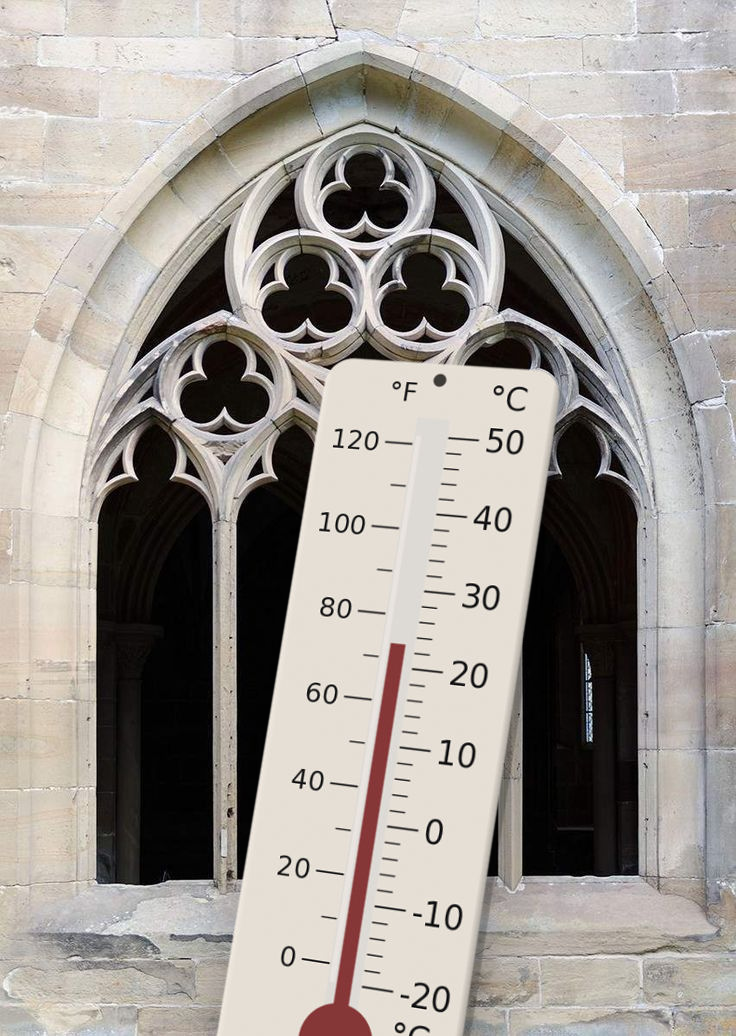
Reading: {"value": 23, "unit": "°C"}
